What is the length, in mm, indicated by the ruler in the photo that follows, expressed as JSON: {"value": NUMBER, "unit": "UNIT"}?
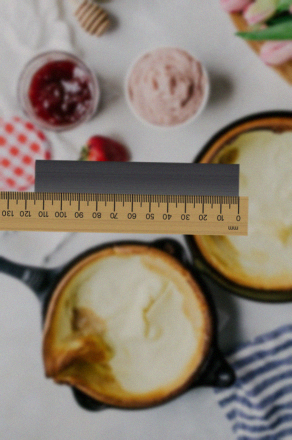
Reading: {"value": 115, "unit": "mm"}
